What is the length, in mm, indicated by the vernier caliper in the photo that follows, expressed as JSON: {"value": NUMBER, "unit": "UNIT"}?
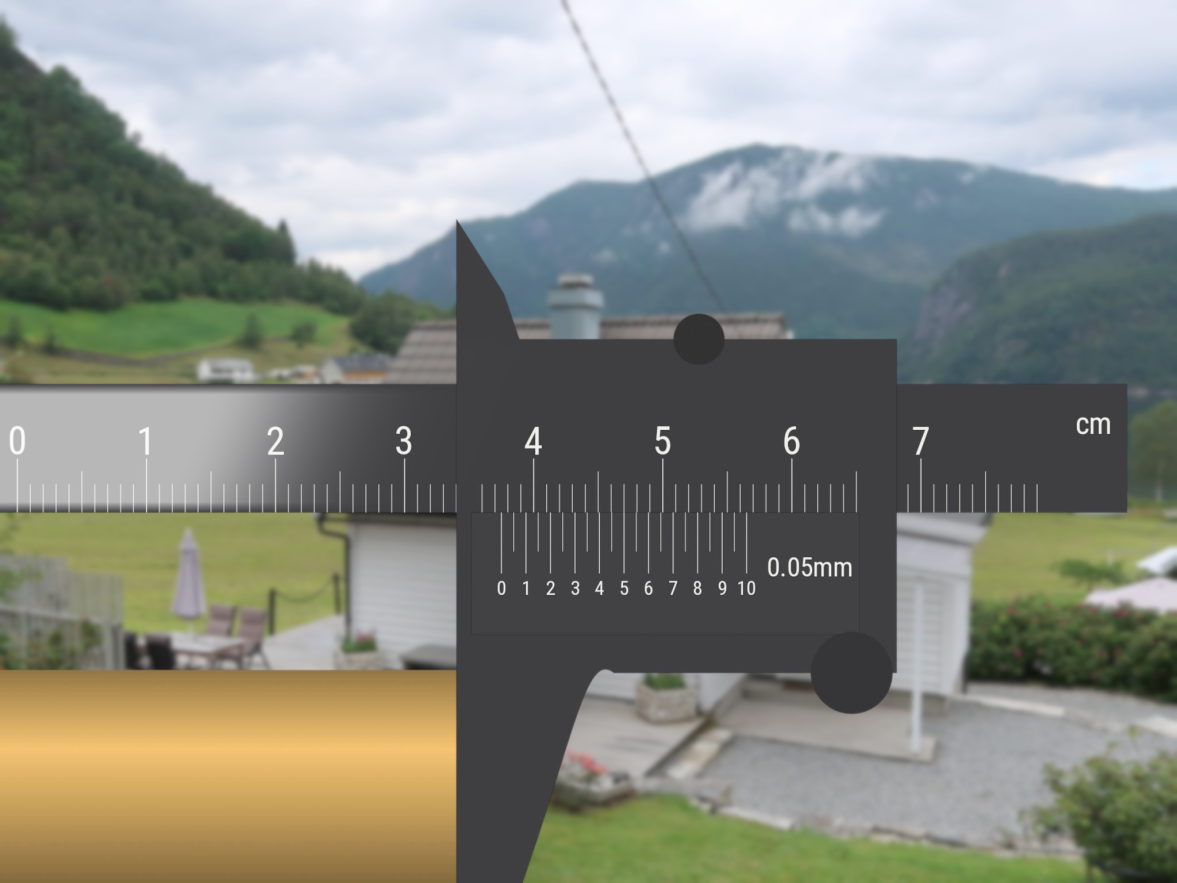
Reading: {"value": 37.5, "unit": "mm"}
